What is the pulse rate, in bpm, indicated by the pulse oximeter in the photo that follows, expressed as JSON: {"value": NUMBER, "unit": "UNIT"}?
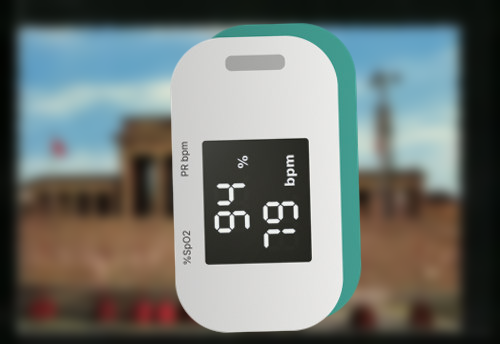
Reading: {"value": 79, "unit": "bpm"}
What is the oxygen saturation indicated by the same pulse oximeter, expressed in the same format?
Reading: {"value": 94, "unit": "%"}
